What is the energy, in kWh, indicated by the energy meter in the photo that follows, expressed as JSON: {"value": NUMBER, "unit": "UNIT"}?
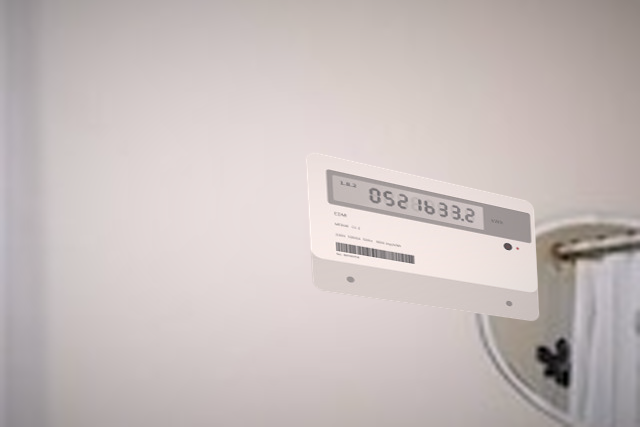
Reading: {"value": 521633.2, "unit": "kWh"}
